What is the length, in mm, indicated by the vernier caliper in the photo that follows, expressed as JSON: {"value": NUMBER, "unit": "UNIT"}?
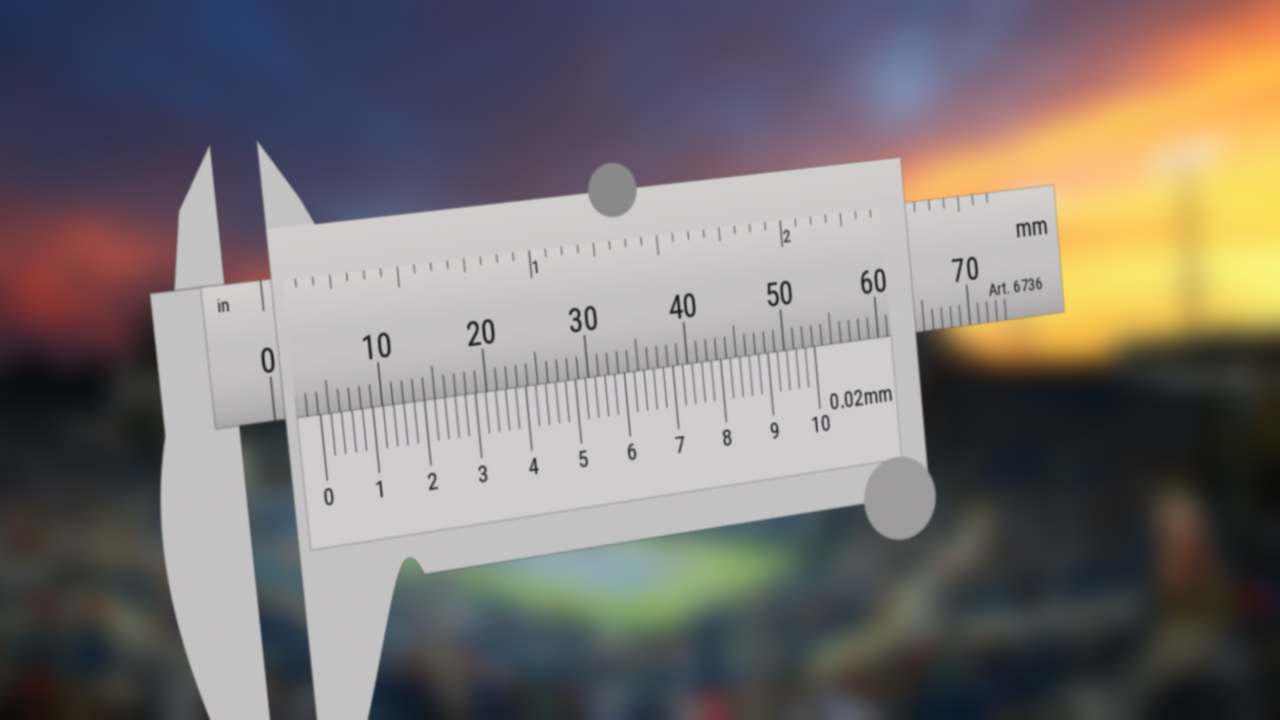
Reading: {"value": 4.2, "unit": "mm"}
